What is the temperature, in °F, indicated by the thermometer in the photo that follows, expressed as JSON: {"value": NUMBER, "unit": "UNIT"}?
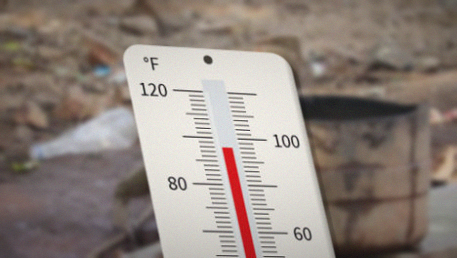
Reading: {"value": 96, "unit": "°F"}
